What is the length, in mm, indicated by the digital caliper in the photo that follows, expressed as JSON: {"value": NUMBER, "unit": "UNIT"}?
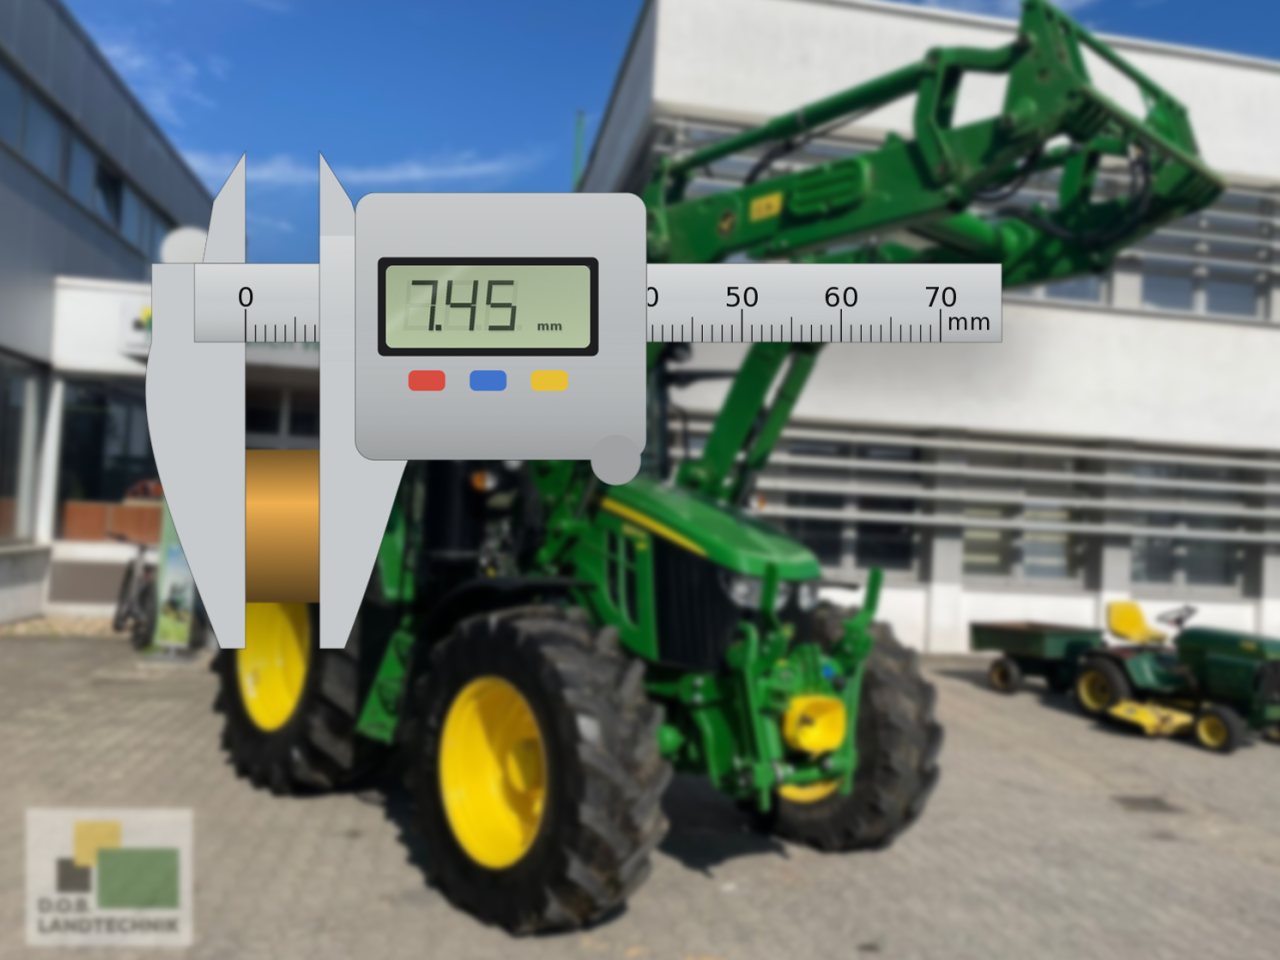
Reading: {"value": 7.45, "unit": "mm"}
